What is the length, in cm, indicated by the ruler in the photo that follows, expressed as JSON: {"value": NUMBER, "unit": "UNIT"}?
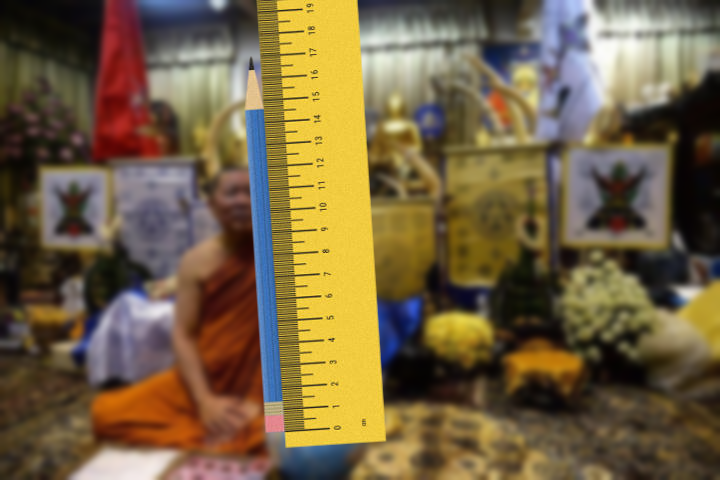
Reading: {"value": 17, "unit": "cm"}
